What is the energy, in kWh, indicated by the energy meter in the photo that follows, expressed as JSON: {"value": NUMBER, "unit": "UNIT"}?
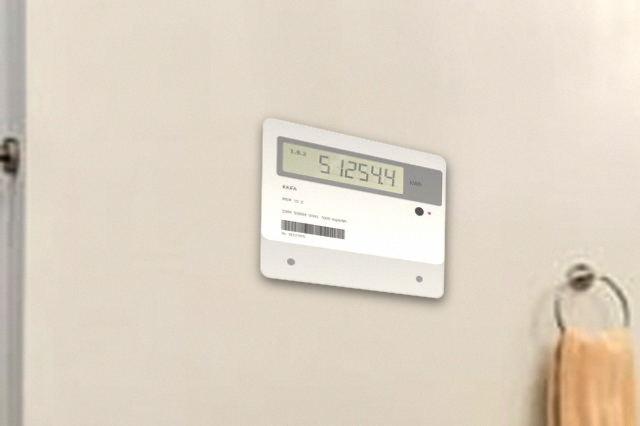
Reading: {"value": 51254.4, "unit": "kWh"}
